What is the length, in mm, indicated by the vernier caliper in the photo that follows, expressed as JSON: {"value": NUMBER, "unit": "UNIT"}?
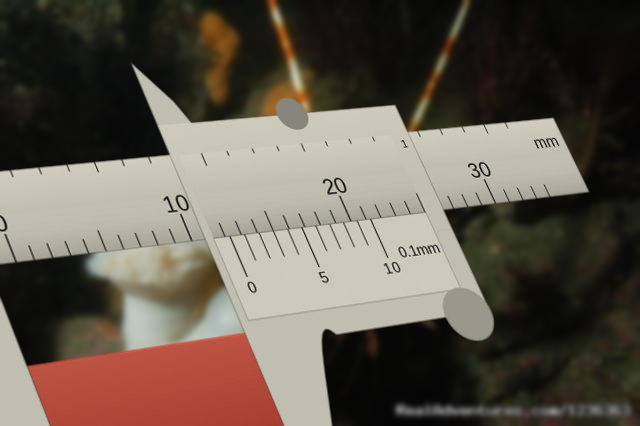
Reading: {"value": 12.3, "unit": "mm"}
